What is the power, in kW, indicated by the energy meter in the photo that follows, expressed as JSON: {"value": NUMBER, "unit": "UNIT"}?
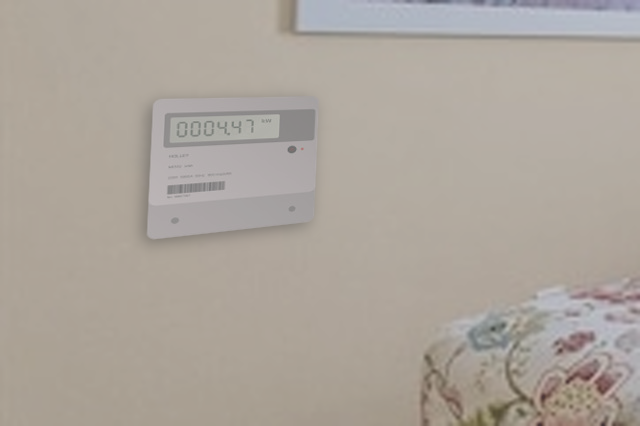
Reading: {"value": 4.47, "unit": "kW"}
